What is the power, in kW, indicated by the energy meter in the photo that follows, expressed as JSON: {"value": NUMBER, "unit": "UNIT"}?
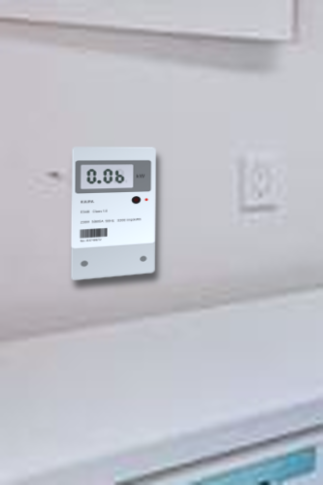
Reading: {"value": 0.06, "unit": "kW"}
